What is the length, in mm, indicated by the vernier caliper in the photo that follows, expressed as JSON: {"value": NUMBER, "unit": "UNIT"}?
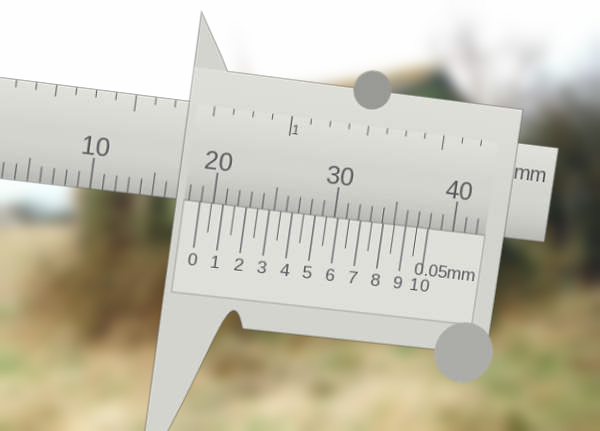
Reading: {"value": 18.9, "unit": "mm"}
